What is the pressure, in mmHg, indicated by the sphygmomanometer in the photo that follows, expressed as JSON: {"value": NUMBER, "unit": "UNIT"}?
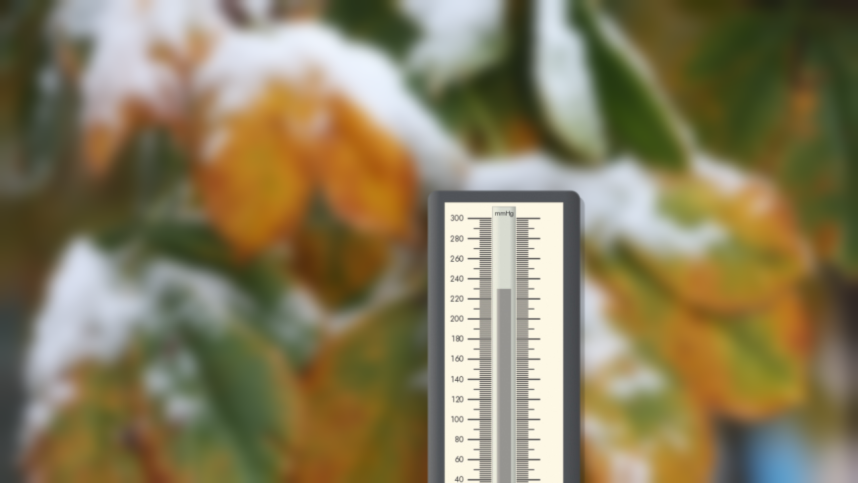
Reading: {"value": 230, "unit": "mmHg"}
